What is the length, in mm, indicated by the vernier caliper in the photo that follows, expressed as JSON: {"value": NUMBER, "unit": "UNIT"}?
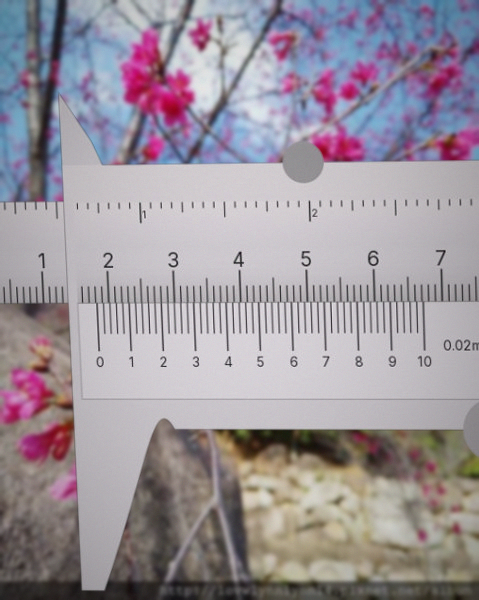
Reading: {"value": 18.2, "unit": "mm"}
